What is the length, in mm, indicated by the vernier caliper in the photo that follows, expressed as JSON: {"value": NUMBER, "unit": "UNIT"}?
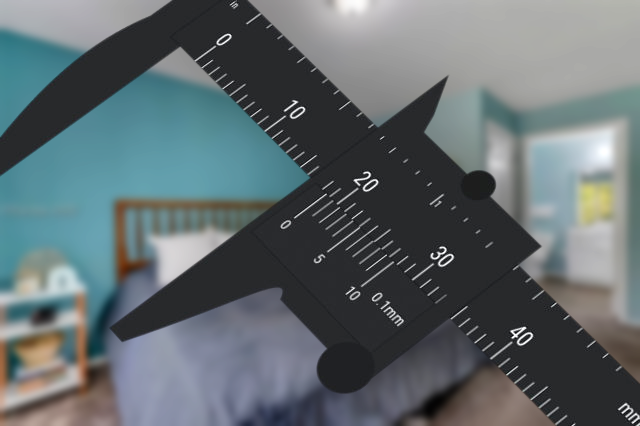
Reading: {"value": 18.6, "unit": "mm"}
